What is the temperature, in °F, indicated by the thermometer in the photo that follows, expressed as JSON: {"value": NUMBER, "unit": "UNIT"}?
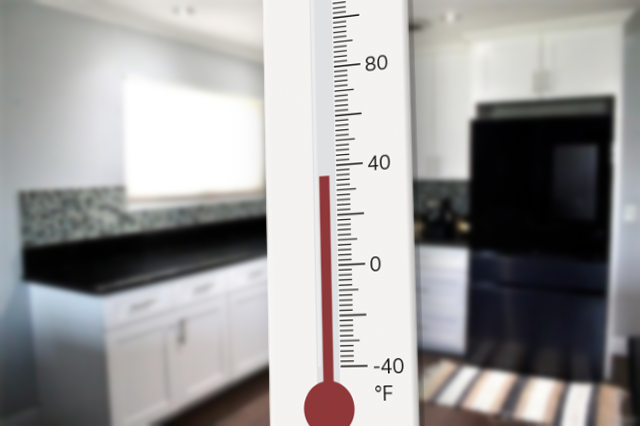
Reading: {"value": 36, "unit": "°F"}
